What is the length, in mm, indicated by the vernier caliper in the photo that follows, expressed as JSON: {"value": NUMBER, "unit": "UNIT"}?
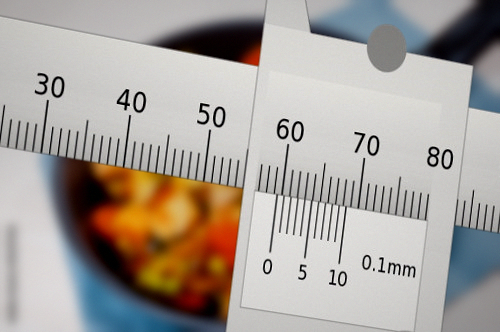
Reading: {"value": 59.4, "unit": "mm"}
